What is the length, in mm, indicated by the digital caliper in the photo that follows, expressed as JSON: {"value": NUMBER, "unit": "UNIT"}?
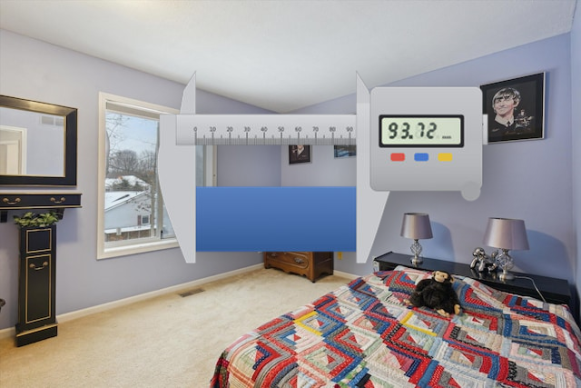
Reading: {"value": 93.72, "unit": "mm"}
